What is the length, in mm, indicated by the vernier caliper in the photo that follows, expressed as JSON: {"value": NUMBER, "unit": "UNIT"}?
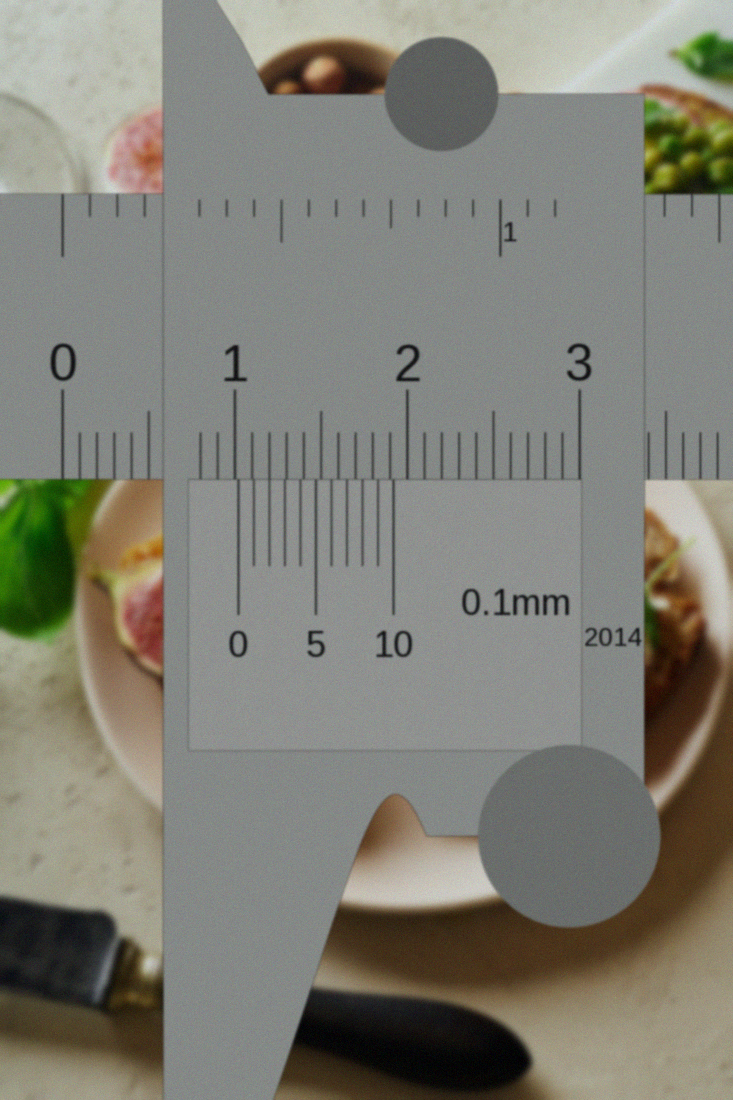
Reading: {"value": 10.2, "unit": "mm"}
